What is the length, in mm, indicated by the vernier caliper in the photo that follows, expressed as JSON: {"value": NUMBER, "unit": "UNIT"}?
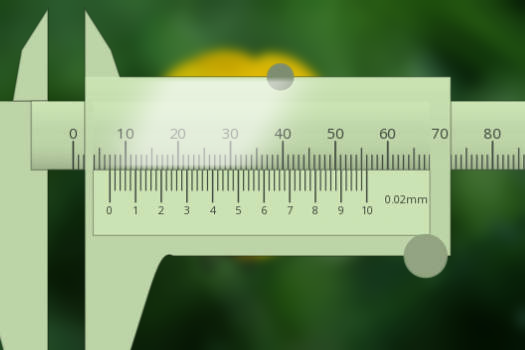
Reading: {"value": 7.0, "unit": "mm"}
